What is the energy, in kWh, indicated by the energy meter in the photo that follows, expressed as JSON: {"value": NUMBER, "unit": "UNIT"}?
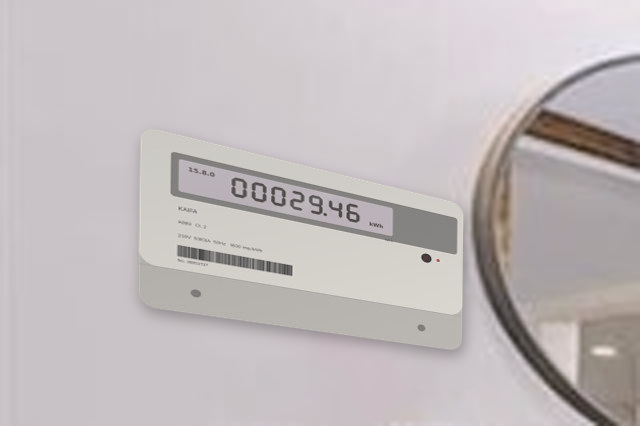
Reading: {"value": 29.46, "unit": "kWh"}
